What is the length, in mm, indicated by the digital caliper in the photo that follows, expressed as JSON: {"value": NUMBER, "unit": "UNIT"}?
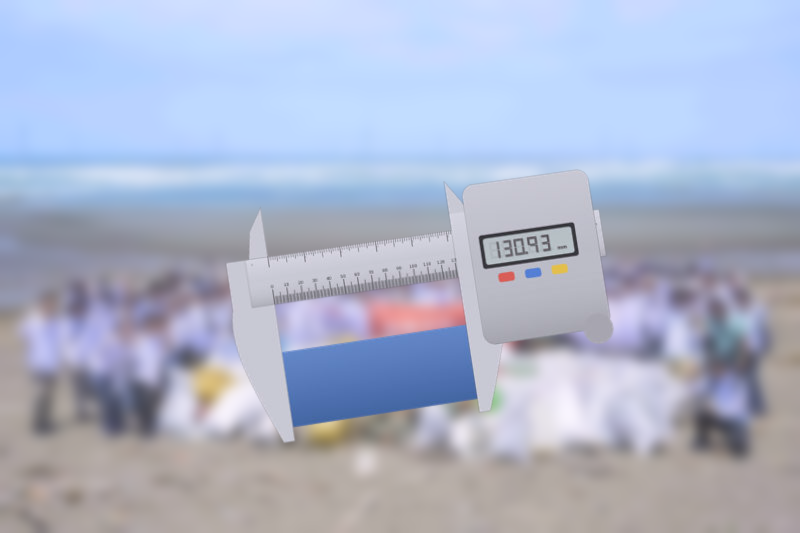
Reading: {"value": 130.93, "unit": "mm"}
